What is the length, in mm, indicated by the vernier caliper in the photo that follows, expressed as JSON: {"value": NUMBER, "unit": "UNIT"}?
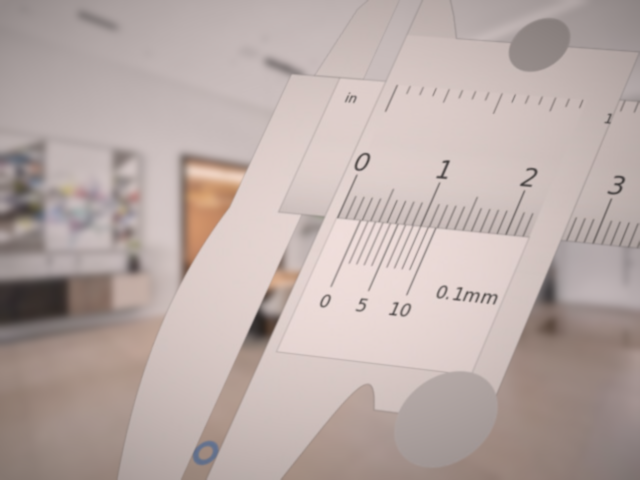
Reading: {"value": 2.8, "unit": "mm"}
